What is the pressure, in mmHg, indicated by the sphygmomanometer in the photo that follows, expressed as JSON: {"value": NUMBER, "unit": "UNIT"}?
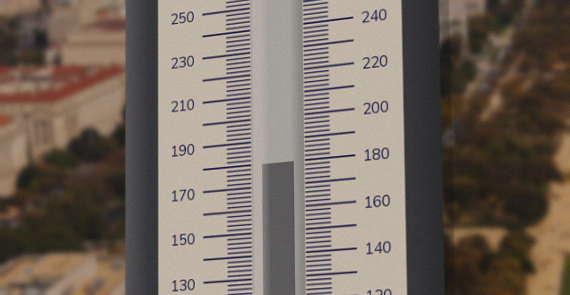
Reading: {"value": 180, "unit": "mmHg"}
